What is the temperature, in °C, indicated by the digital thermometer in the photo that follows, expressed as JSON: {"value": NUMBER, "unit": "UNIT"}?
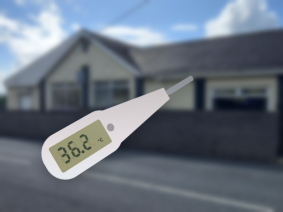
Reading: {"value": 36.2, "unit": "°C"}
